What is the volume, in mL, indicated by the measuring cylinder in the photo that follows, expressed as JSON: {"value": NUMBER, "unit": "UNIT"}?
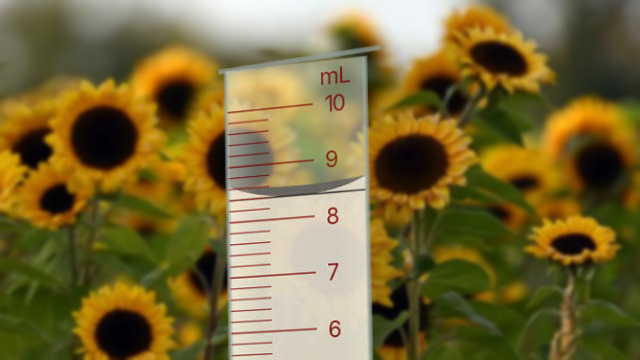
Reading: {"value": 8.4, "unit": "mL"}
